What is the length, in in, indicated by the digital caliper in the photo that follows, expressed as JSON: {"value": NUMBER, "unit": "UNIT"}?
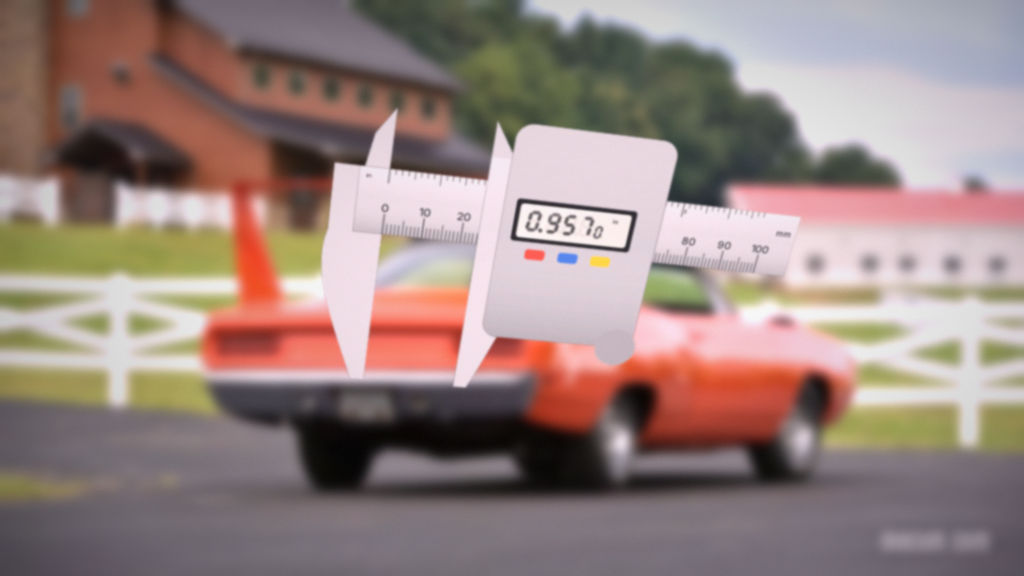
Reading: {"value": 0.9570, "unit": "in"}
